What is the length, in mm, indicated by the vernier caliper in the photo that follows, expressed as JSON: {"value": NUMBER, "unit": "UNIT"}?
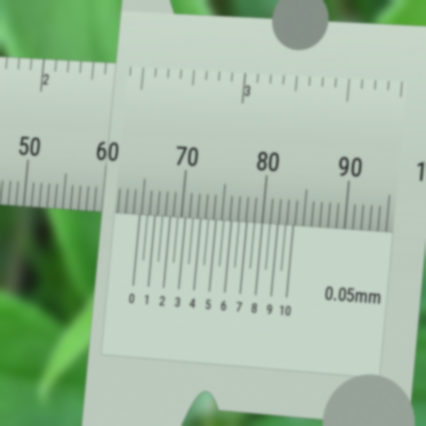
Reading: {"value": 64.8, "unit": "mm"}
